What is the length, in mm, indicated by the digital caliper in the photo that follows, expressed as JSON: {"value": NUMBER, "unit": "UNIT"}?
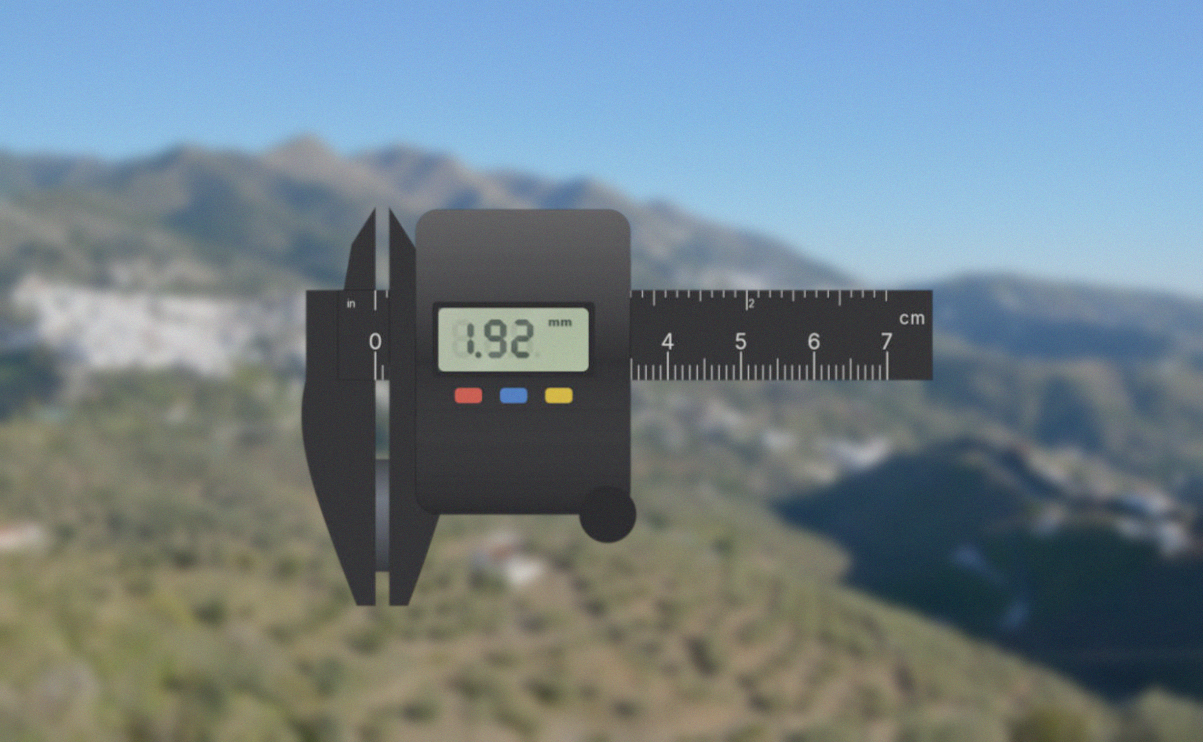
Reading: {"value": 1.92, "unit": "mm"}
